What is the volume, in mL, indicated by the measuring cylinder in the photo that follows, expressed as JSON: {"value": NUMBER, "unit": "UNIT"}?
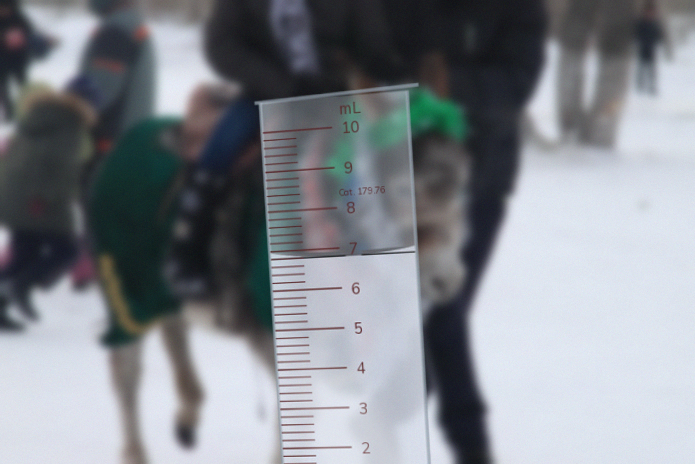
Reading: {"value": 6.8, "unit": "mL"}
